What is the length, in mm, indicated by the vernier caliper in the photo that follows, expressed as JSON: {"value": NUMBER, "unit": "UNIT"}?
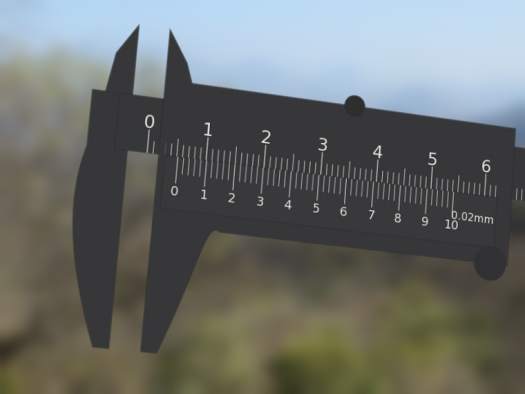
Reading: {"value": 5.2, "unit": "mm"}
